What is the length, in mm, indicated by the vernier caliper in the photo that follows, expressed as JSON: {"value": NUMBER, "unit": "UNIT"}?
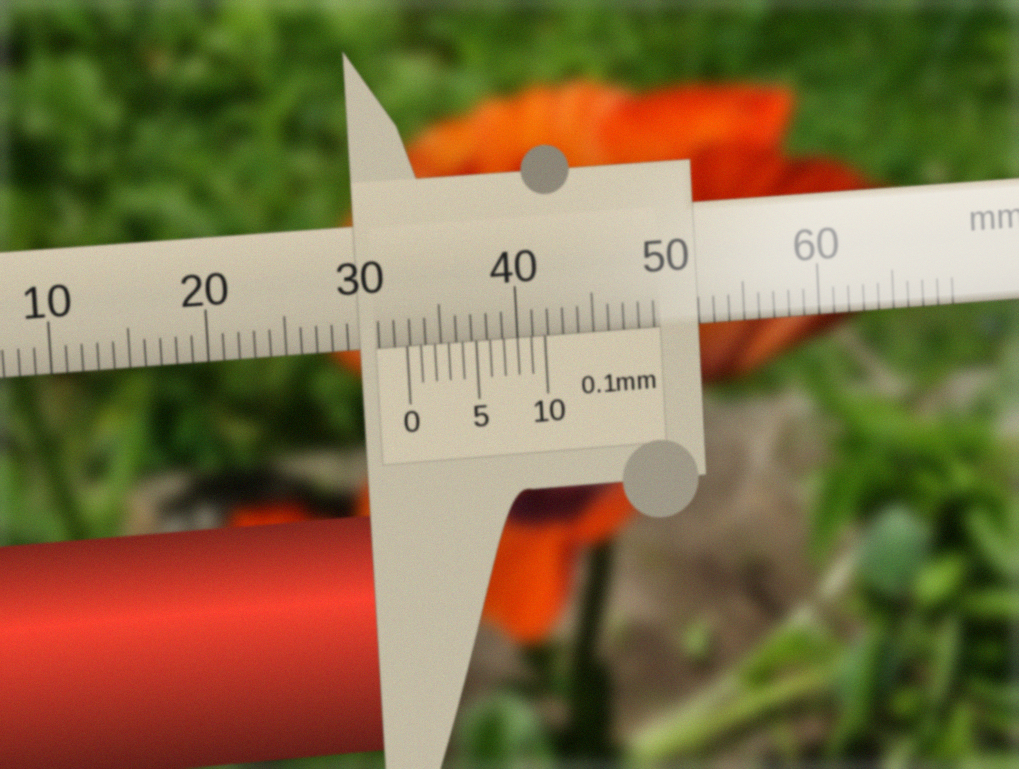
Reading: {"value": 32.8, "unit": "mm"}
